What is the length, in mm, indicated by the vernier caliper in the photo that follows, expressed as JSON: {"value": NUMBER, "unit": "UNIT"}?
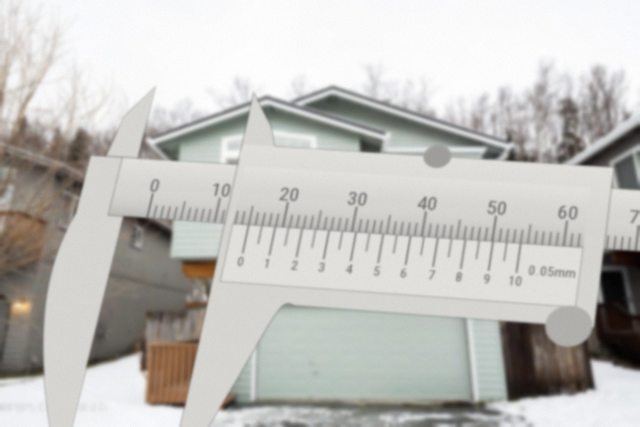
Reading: {"value": 15.0, "unit": "mm"}
